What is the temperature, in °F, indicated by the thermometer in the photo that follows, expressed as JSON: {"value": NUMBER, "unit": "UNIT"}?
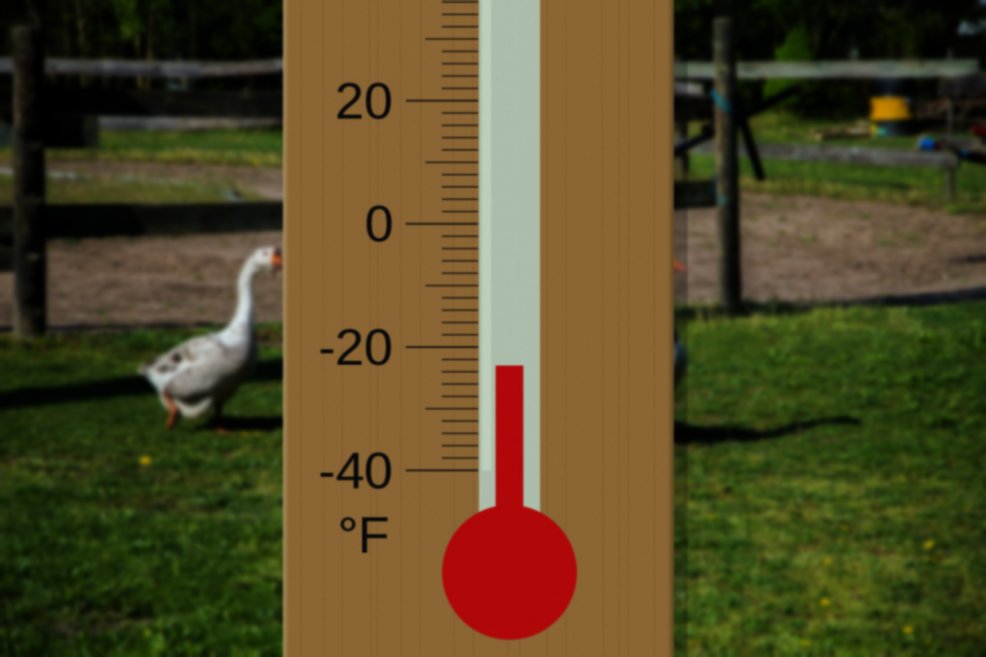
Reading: {"value": -23, "unit": "°F"}
